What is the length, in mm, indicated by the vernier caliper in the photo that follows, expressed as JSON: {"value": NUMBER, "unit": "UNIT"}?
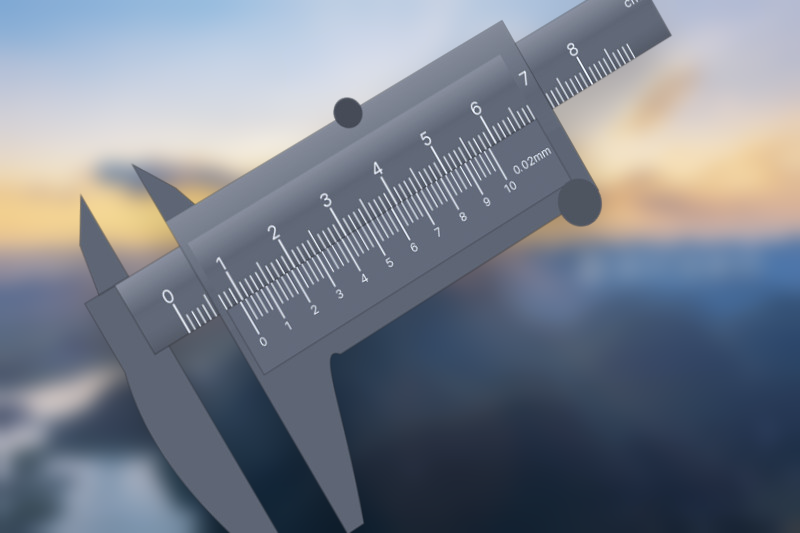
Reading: {"value": 9.5, "unit": "mm"}
